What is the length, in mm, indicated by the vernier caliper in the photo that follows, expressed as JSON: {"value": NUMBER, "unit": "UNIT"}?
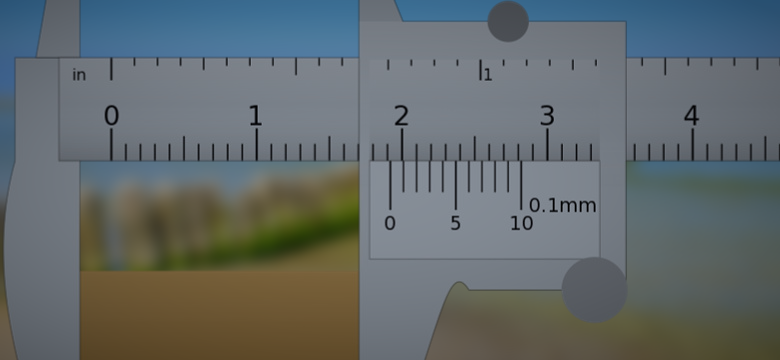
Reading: {"value": 19.2, "unit": "mm"}
